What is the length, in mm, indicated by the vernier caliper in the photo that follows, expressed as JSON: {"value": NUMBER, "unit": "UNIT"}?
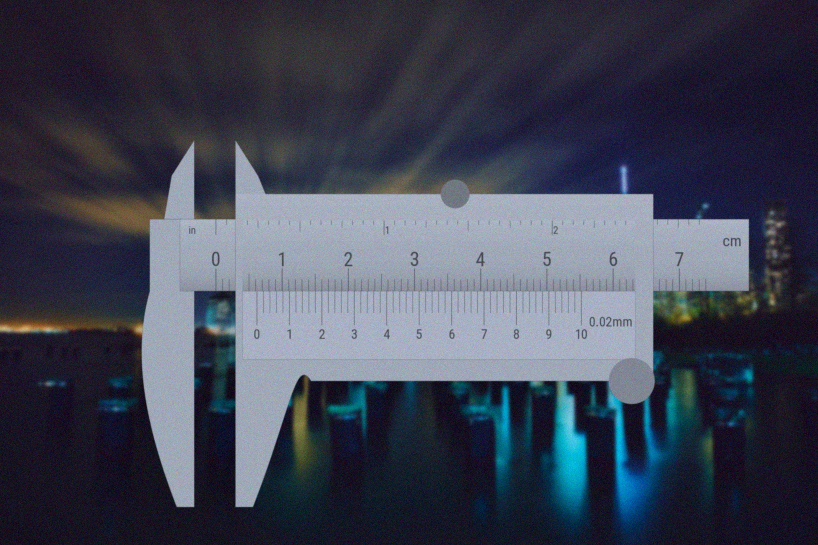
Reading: {"value": 6.2, "unit": "mm"}
